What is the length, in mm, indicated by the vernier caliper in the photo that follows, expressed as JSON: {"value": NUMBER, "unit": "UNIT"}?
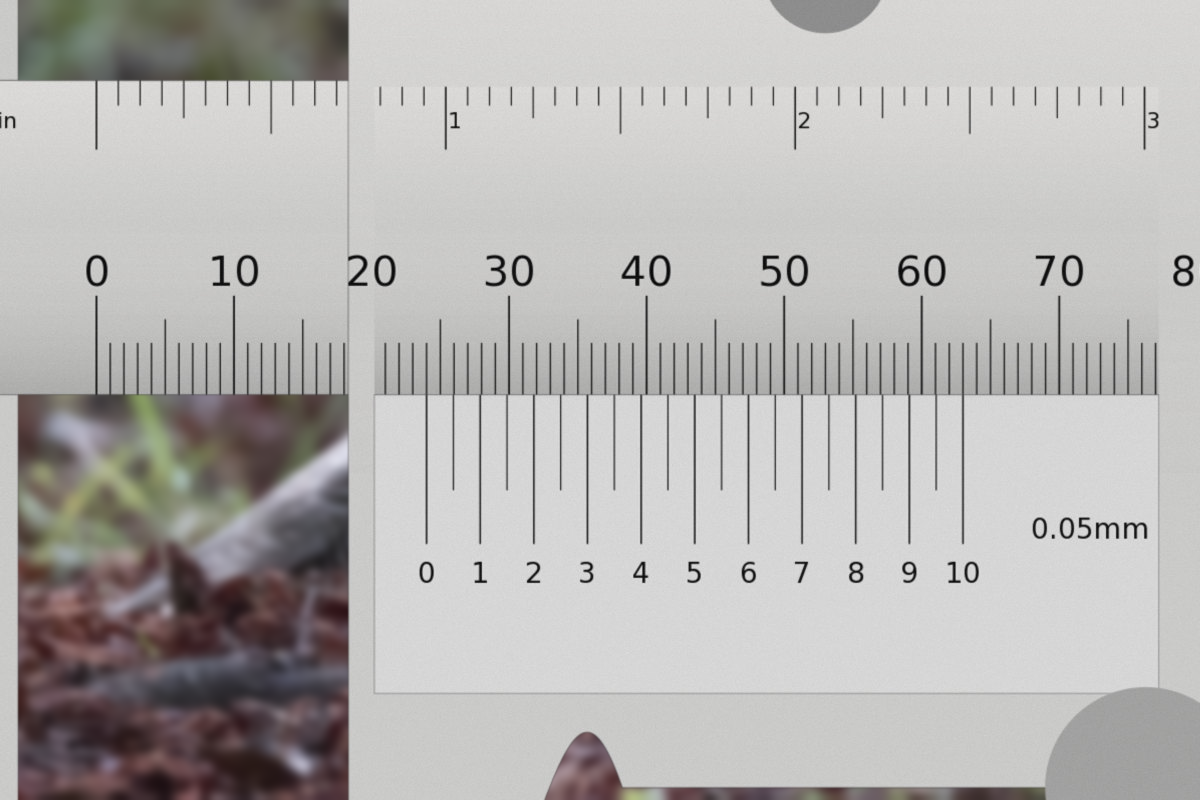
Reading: {"value": 24.0, "unit": "mm"}
